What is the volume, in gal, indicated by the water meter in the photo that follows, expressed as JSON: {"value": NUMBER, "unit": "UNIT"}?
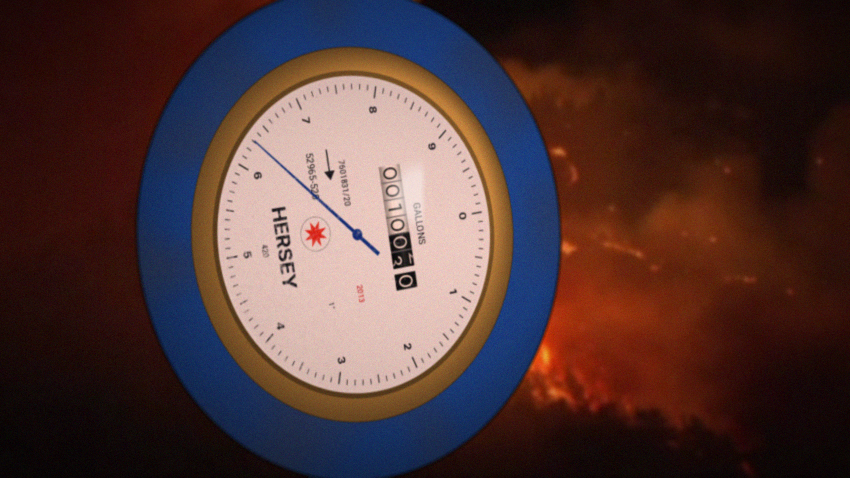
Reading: {"value": 10026.3, "unit": "gal"}
